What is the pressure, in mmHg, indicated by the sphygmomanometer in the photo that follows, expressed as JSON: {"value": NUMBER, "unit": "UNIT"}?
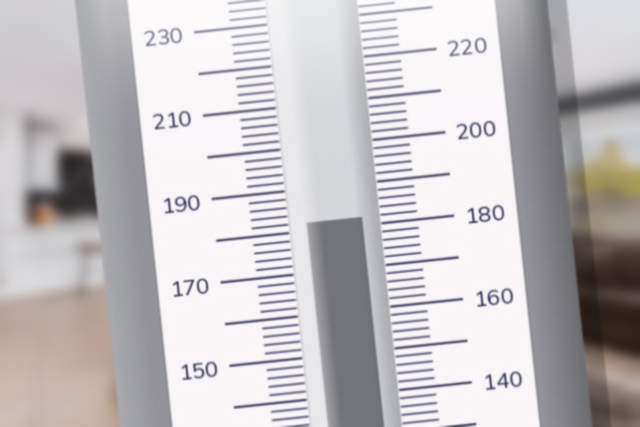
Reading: {"value": 182, "unit": "mmHg"}
